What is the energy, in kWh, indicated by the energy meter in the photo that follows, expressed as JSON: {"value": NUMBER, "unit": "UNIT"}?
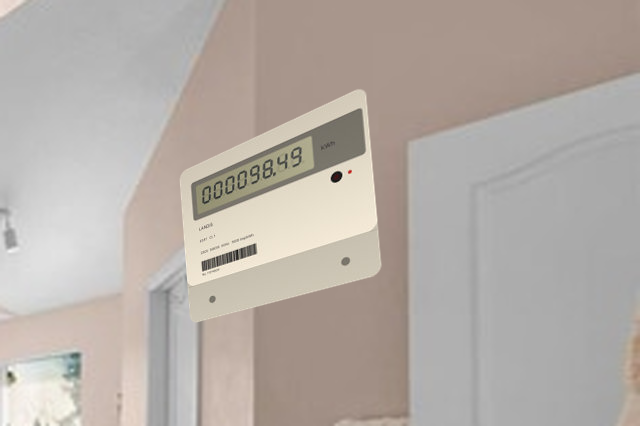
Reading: {"value": 98.49, "unit": "kWh"}
